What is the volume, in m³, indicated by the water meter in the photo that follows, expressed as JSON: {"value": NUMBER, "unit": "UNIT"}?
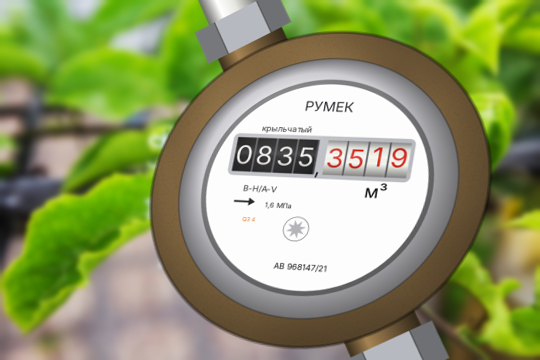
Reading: {"value": 835.3519, "unit": "m³"}
